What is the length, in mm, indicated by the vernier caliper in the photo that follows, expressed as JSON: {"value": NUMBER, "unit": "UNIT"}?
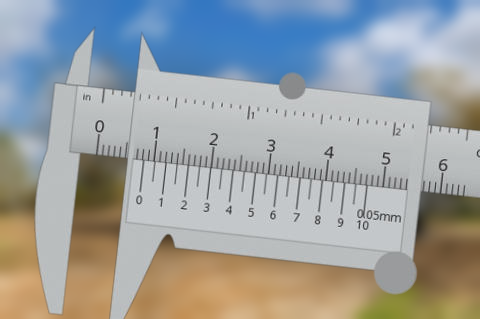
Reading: {"value": 8.2, "unit": "mm"}
